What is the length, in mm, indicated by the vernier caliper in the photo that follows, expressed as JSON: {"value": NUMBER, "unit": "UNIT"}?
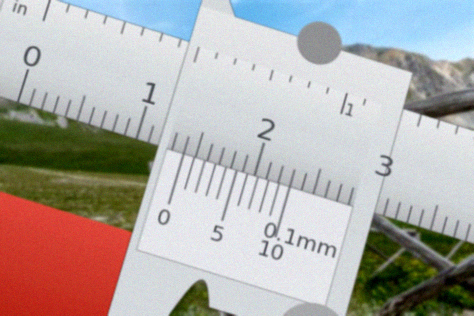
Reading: {"value": 14.0, "unit": "mm"}
